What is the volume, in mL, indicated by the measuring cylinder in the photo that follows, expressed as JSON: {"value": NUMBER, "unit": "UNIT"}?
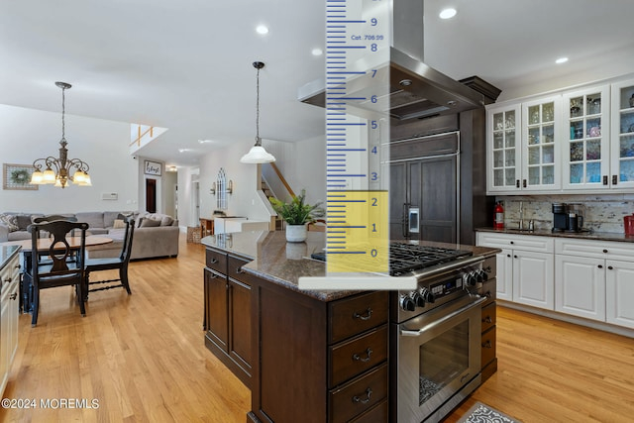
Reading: {"value": 2.4, "unit": "mL"}
